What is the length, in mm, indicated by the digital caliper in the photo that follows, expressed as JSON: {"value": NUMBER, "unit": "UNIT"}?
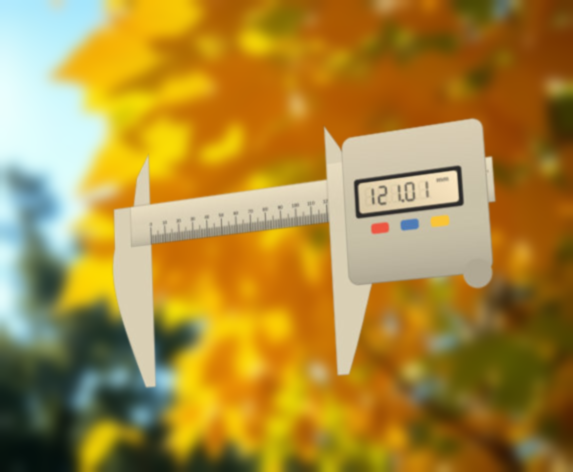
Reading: {"value": 121.01, "unit": "mm"}
